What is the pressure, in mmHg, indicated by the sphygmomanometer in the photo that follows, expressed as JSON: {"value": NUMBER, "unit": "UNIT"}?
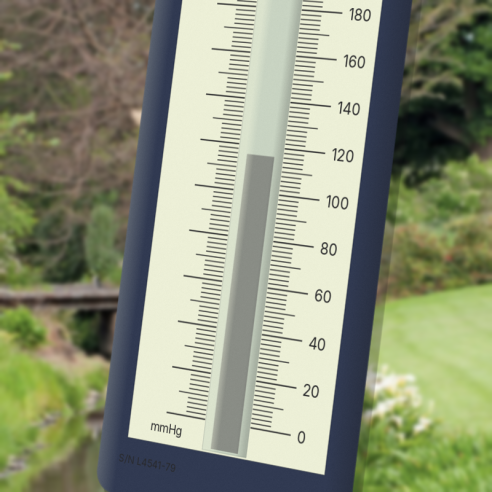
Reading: {"value": 116, "unit": "mmHg"}
